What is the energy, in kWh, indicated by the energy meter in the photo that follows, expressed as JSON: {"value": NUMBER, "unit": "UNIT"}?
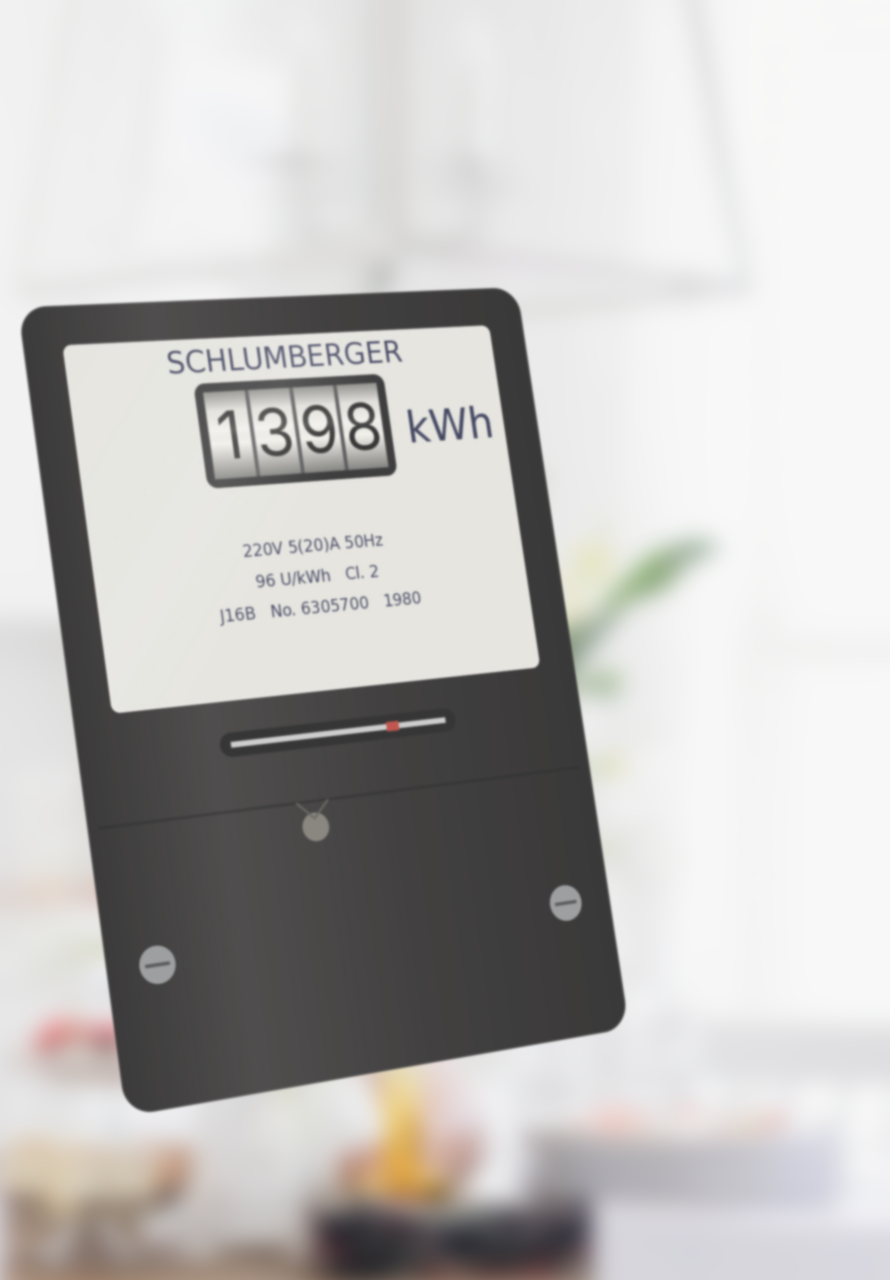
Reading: {"value": 1398, "unit": "kWh"}
